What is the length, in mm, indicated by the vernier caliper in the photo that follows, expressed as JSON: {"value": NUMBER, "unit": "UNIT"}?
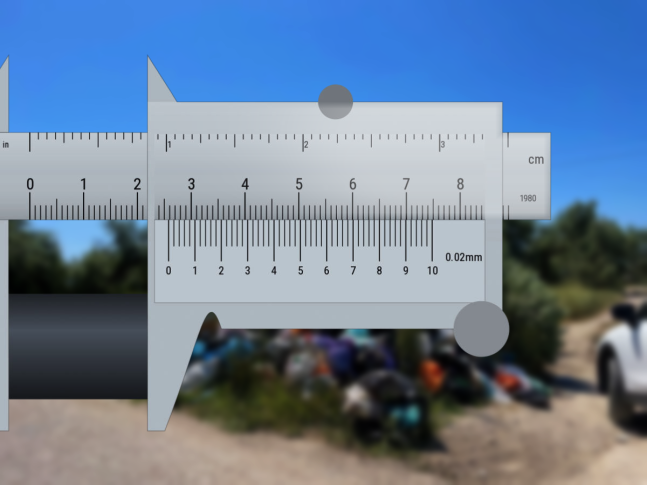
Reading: {"value": 25.8, "unit": "mm"}
